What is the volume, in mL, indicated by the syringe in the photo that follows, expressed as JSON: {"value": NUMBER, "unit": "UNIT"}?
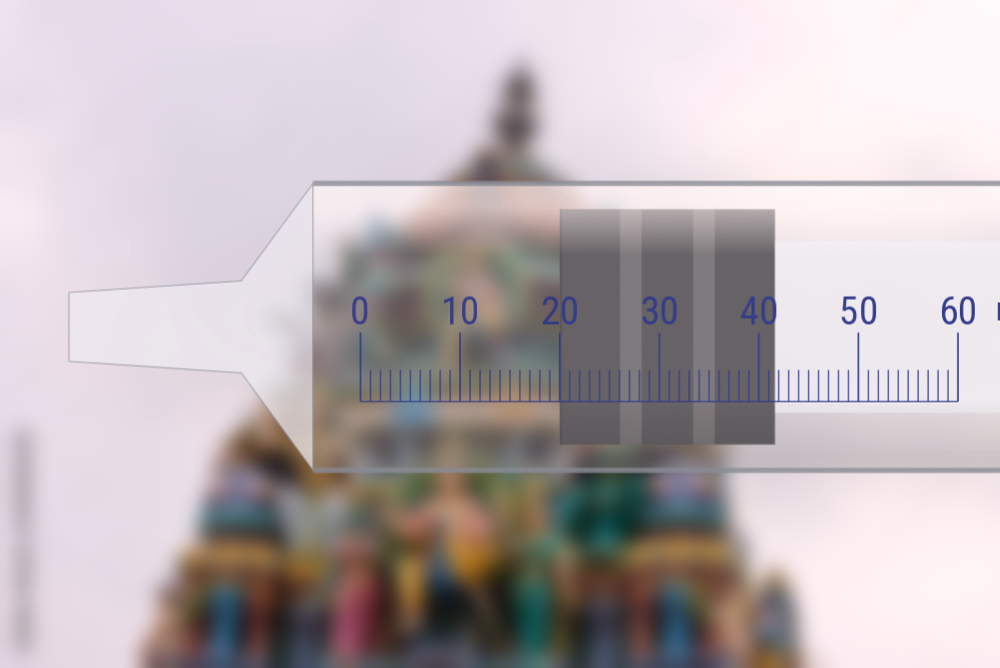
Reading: {"value": 20, "unit": "mL"}
